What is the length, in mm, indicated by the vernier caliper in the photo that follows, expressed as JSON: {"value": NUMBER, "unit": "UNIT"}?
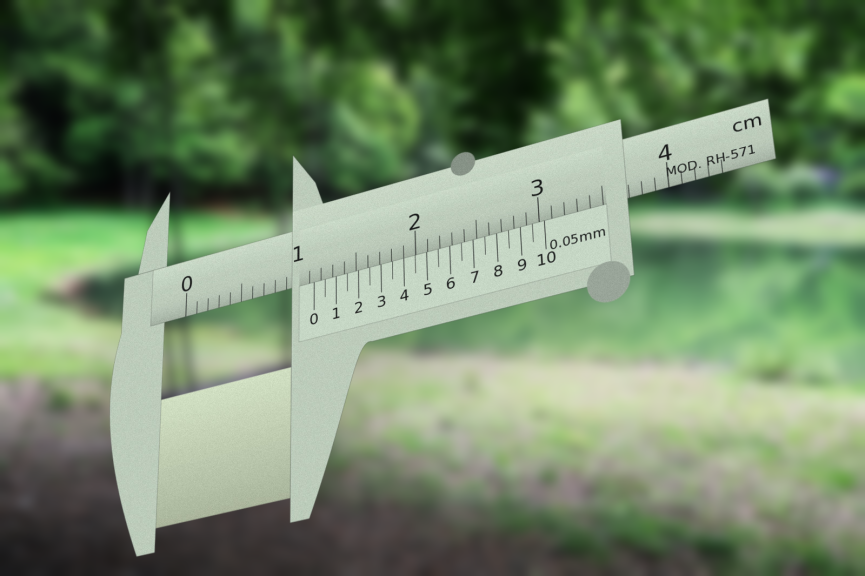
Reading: {"value": 11.4, "unit": "mm"}
